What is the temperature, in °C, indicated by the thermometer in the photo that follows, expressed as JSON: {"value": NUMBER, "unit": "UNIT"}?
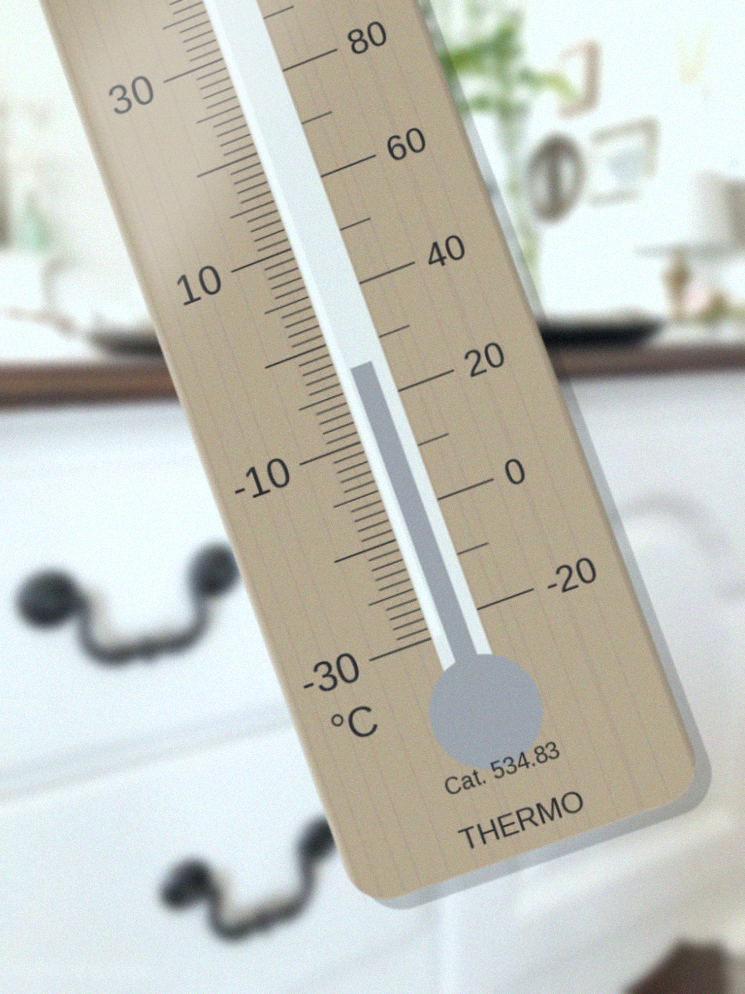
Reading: {"value": -3, "unit": "°C"}
